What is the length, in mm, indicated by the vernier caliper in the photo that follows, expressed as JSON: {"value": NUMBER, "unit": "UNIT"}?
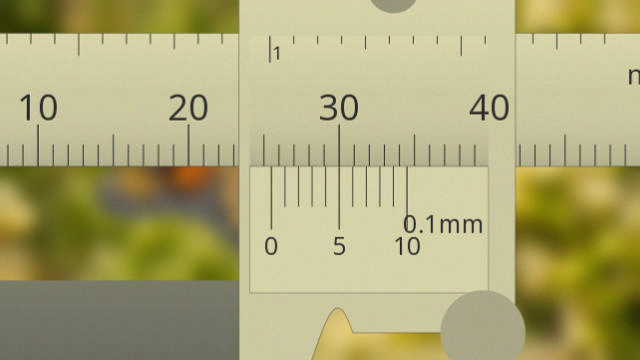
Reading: {"value": 25.5, "unit": "mm"}
